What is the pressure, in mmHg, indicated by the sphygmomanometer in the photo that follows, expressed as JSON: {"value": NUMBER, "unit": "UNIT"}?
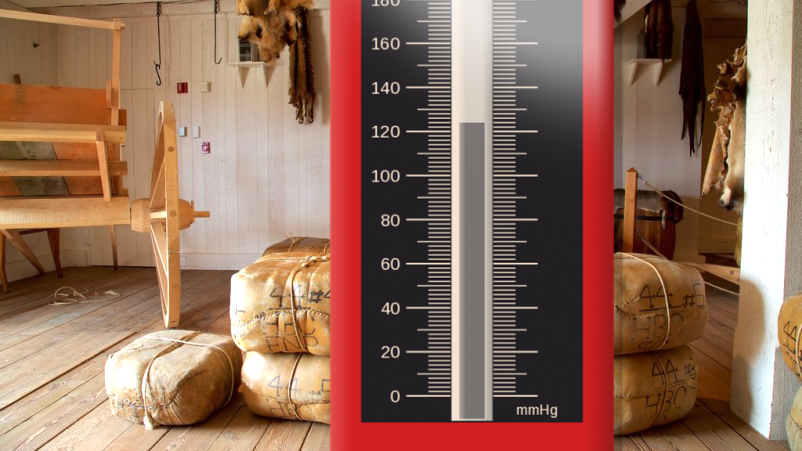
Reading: {"value": 124, "unit": "mmHg"}
